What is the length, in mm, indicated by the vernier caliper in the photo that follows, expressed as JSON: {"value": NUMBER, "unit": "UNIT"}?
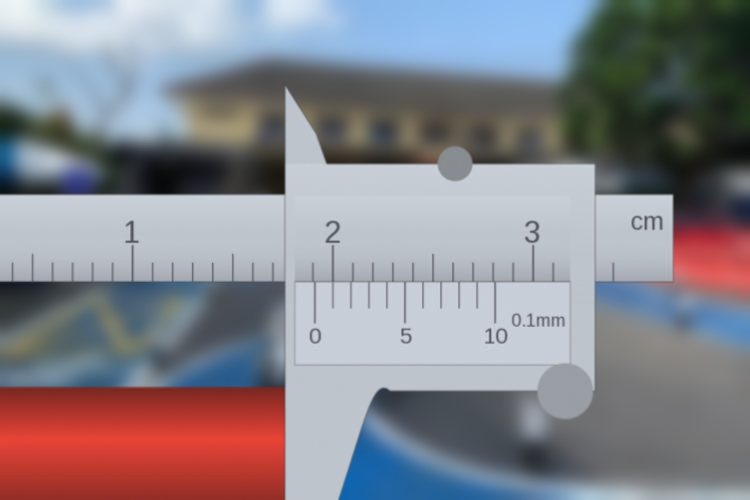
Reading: {"value": 19.1, "unit": "mm"}
